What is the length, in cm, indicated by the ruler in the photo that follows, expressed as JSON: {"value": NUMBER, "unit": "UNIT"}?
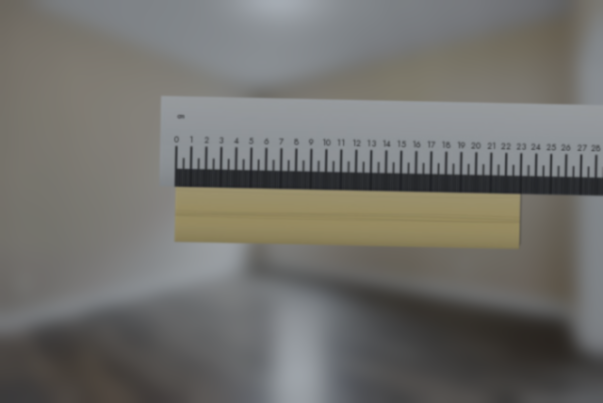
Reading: {"value": 23, "unit": "cm"}
